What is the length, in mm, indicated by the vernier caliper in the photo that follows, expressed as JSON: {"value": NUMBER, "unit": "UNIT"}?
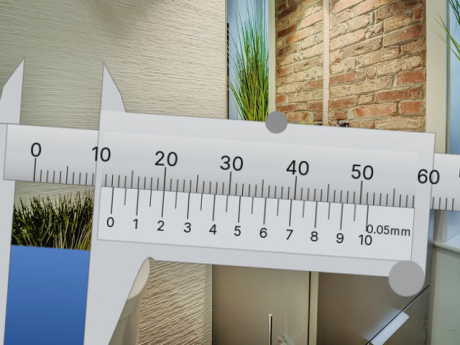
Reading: {"value": 12.2, "unit": "mm"}
